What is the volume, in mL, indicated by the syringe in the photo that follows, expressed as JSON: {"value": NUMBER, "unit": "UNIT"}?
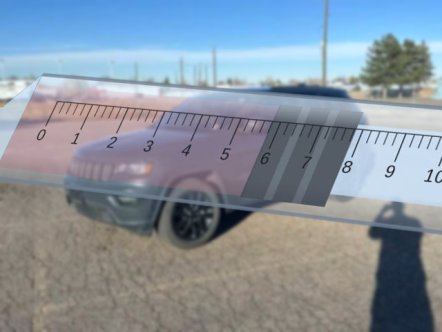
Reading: {"value": 5.8, "unit": "mL"}
